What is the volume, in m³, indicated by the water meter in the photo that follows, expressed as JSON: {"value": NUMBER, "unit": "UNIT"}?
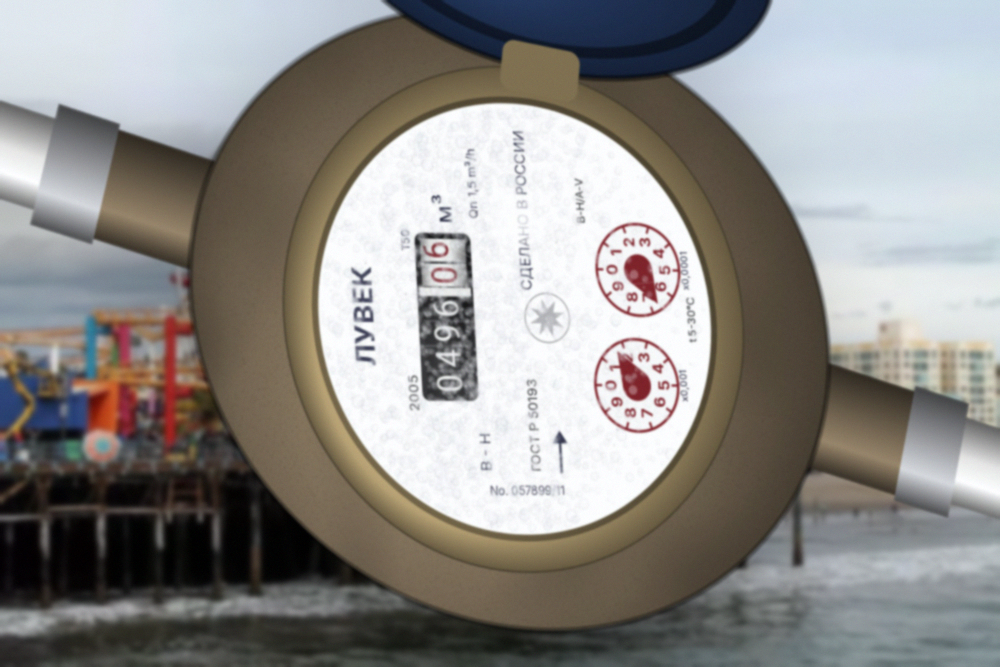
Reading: {"value": 496.0616, "unit": "m³"}
